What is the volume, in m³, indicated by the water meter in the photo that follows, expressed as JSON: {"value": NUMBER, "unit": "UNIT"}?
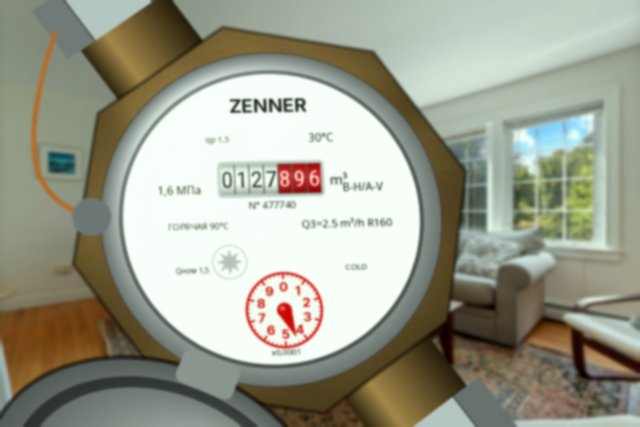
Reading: {"value": 127.8964, "unit": "m³"}
